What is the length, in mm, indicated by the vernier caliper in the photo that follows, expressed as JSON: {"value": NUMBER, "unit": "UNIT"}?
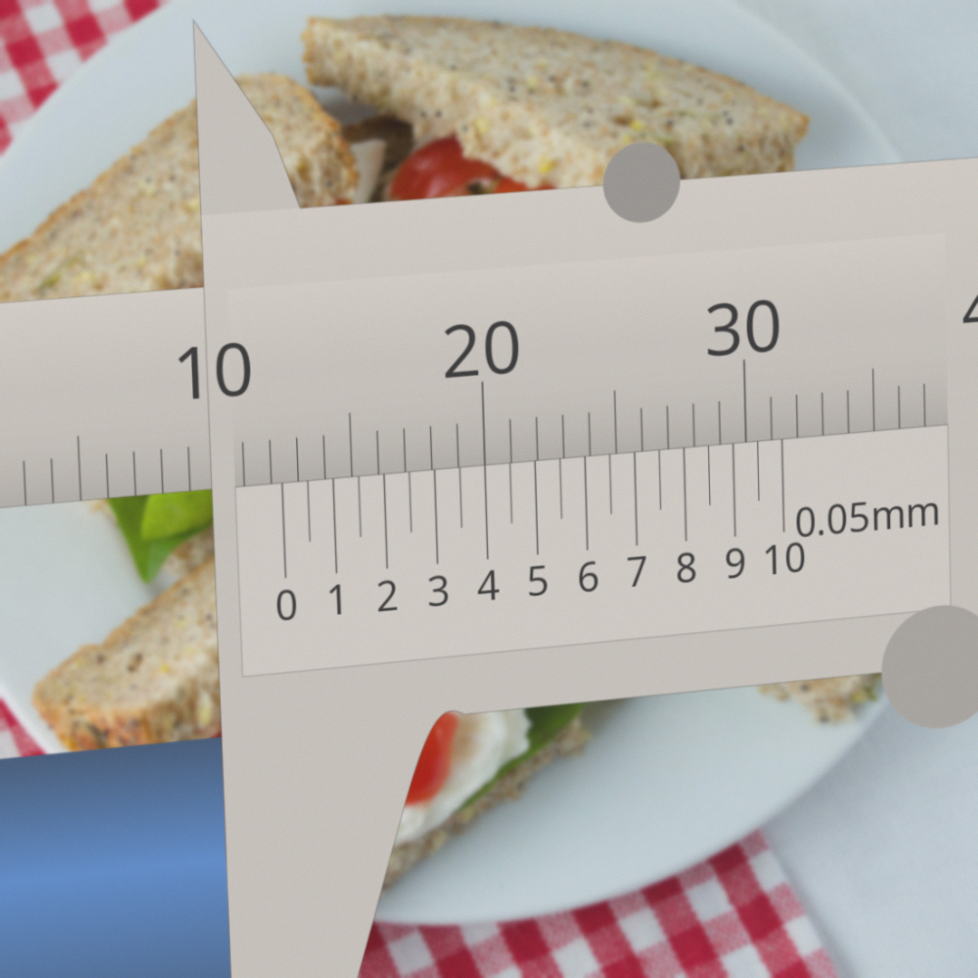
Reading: {"value": 12.40, "unit": "mm"}
